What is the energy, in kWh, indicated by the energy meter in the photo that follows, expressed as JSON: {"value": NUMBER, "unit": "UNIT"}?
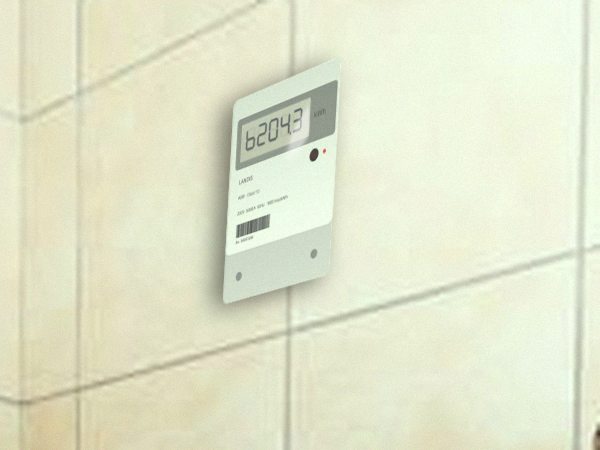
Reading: {"value": 6204.3, "unit": "kWh"}
